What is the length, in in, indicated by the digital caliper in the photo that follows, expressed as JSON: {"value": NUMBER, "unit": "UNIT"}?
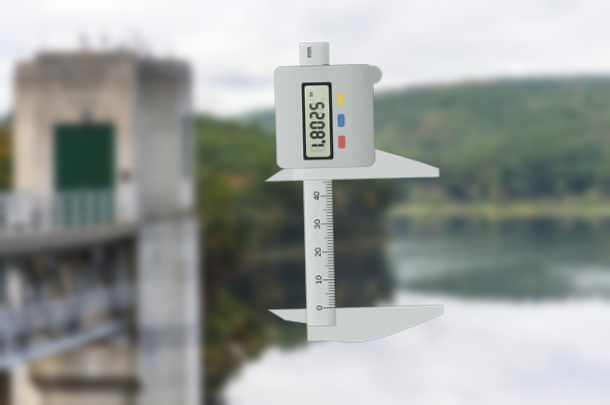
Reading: {"value": 1.8025, "unit": "in"}
